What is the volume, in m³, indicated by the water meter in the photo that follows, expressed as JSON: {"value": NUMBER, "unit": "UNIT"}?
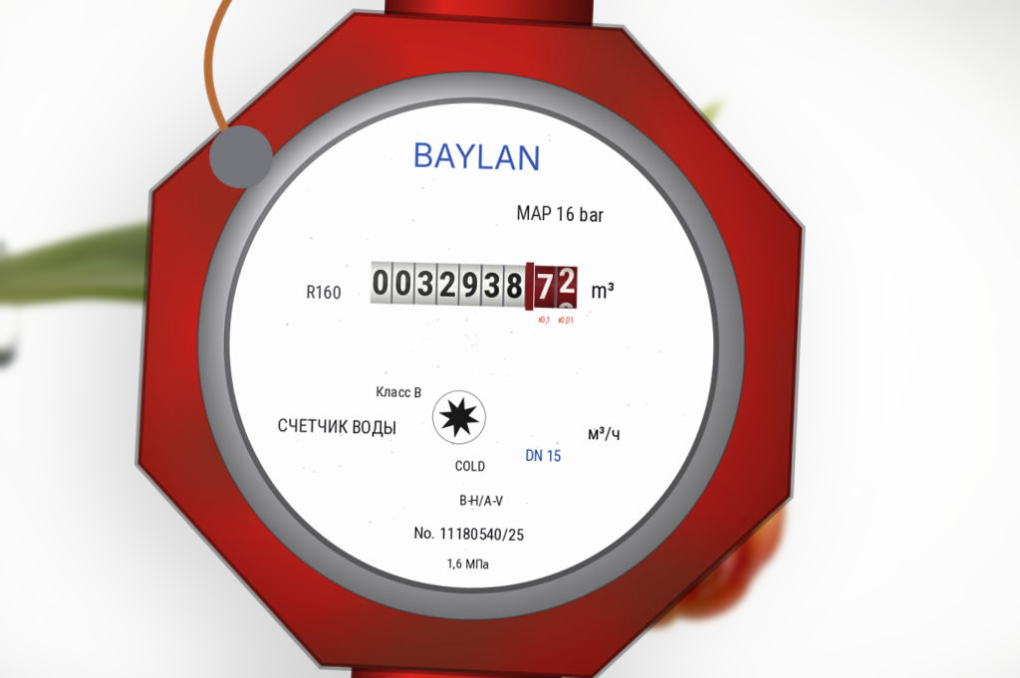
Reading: {"value": 32938.72, "unit": "m³"}
